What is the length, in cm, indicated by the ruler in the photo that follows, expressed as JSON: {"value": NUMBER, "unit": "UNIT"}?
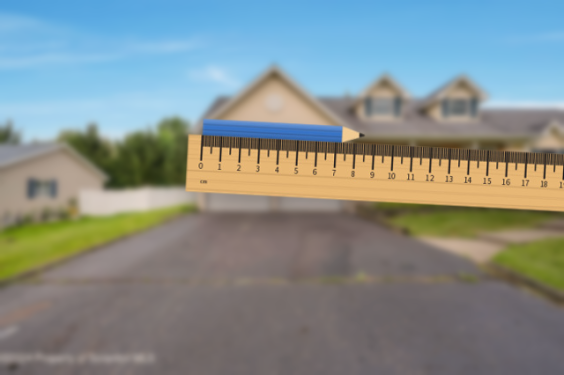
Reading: {"value": 8.5, "unit": "cm"}
